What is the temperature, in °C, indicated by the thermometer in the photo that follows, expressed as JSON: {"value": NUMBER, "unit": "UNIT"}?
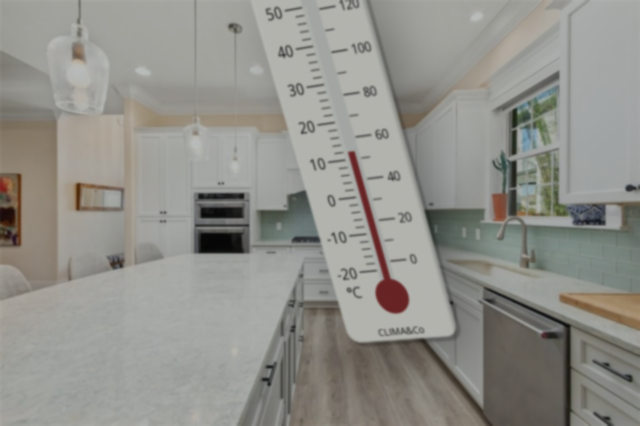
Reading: {"value": 12, "unit": "°C"}
